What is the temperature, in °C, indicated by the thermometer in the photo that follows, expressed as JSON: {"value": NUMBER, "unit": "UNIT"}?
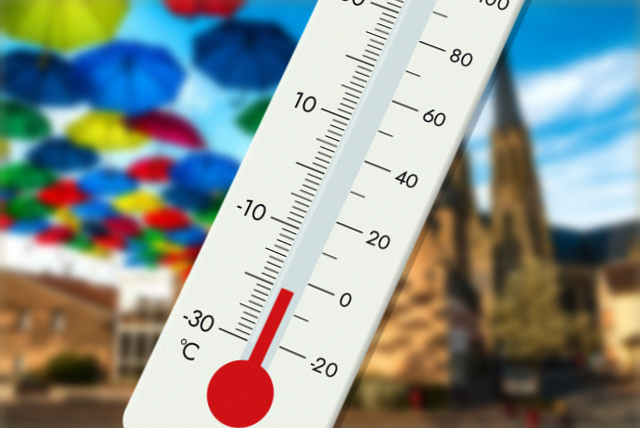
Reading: {"value": -20, "unit": "°C"}
